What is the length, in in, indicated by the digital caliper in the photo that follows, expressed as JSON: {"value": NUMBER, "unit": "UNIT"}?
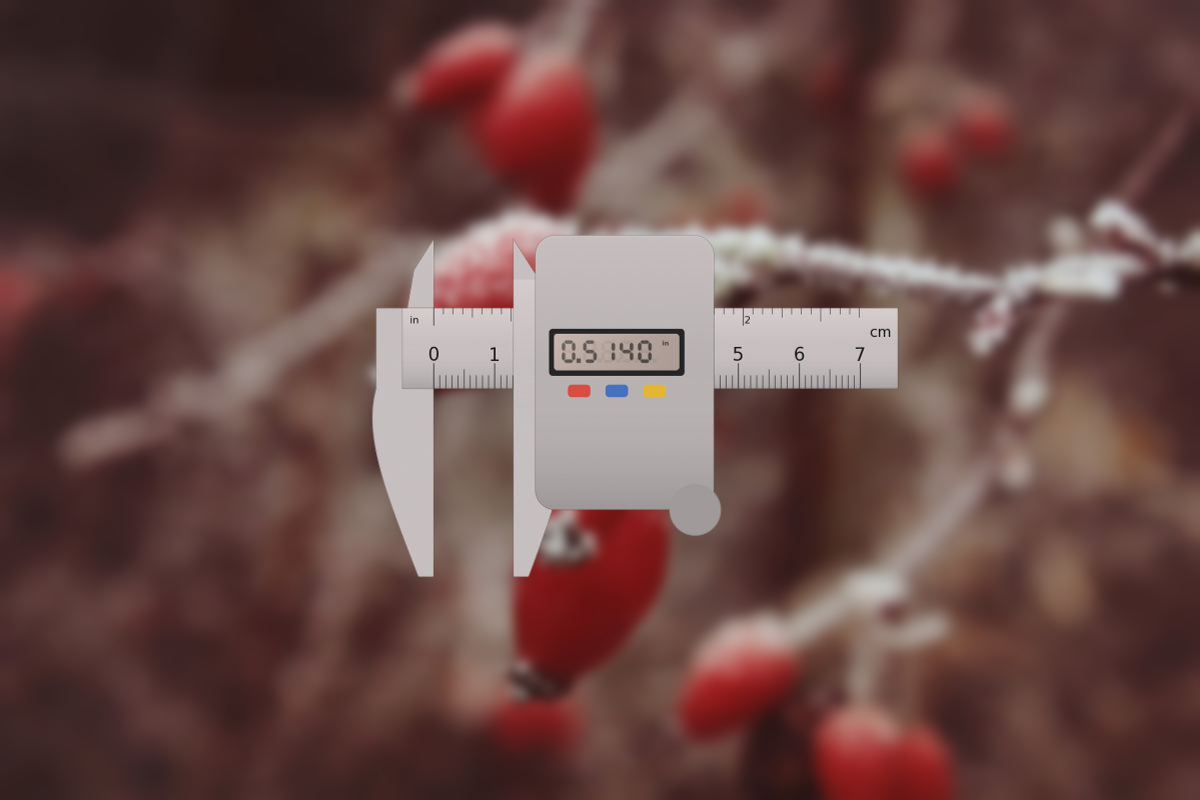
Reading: {"value": 0.5140, "unit": "in"}
